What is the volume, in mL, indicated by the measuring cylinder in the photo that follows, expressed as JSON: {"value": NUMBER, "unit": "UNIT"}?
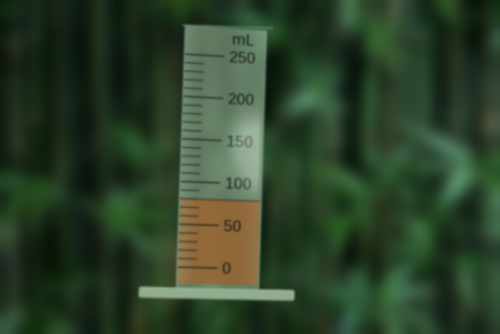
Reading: {"value": 80, "unit": "mL"}
